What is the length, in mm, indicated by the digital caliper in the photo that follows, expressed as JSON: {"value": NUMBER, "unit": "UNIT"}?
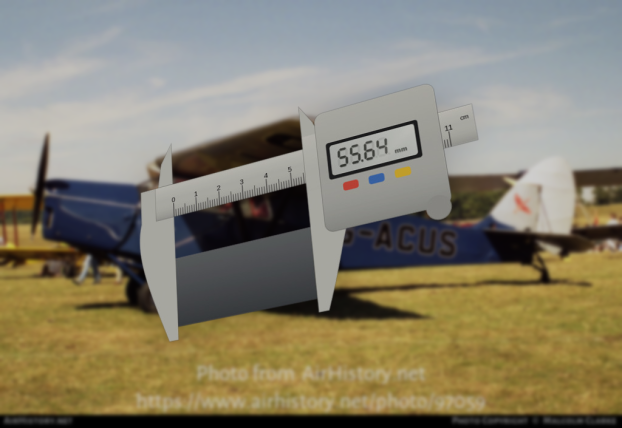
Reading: {"value": 55.64, "unit": "mm"}
